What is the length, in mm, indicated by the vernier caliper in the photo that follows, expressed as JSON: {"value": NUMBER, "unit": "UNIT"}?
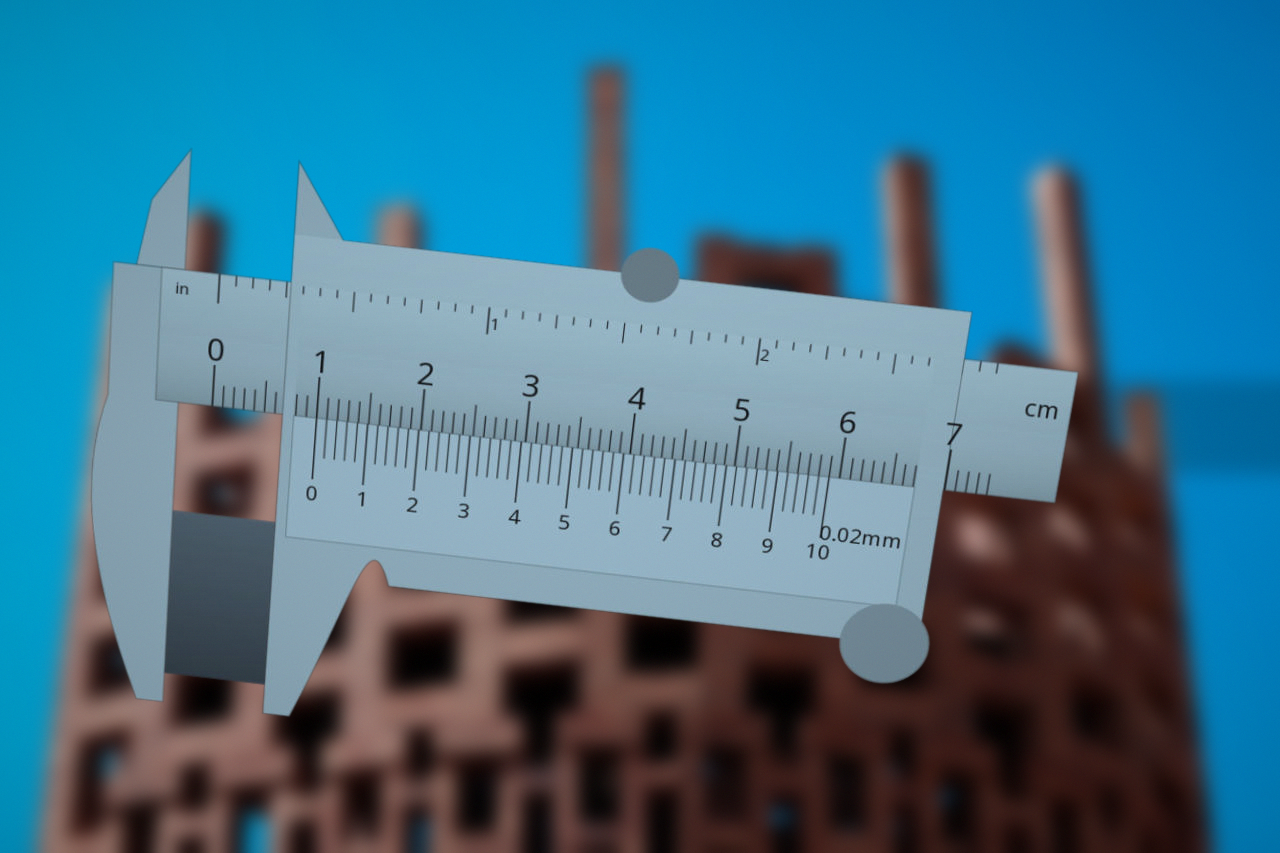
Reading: {"value": 10.0, "unit": "mm"}
